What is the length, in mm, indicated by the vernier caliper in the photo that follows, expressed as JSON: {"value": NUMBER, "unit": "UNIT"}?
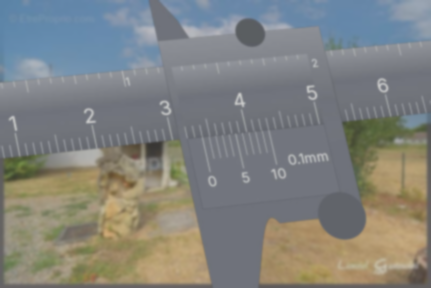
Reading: {"value": 34.0, "unit": "mm"}
